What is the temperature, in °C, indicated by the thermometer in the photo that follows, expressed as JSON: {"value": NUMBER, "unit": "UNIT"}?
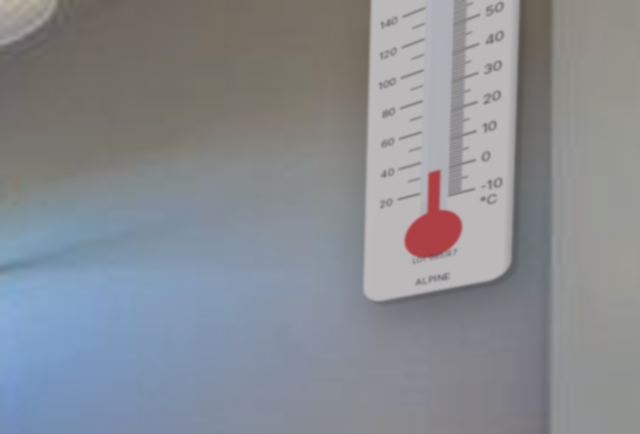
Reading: {"value": 0, "unit": "°C"}
